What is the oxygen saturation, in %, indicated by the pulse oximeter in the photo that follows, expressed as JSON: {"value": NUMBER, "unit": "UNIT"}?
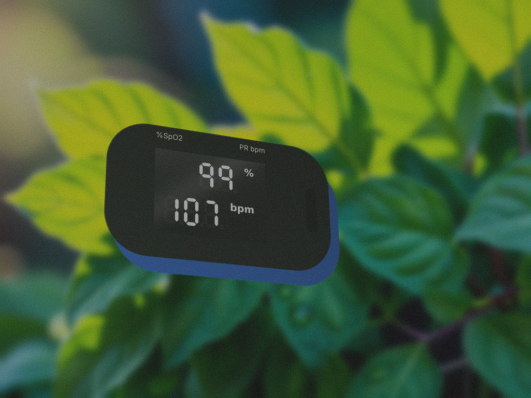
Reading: {"value": 99, "unit": "%"}
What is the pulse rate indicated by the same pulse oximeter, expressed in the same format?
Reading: {"value": 107, "unit": "bpm"}
